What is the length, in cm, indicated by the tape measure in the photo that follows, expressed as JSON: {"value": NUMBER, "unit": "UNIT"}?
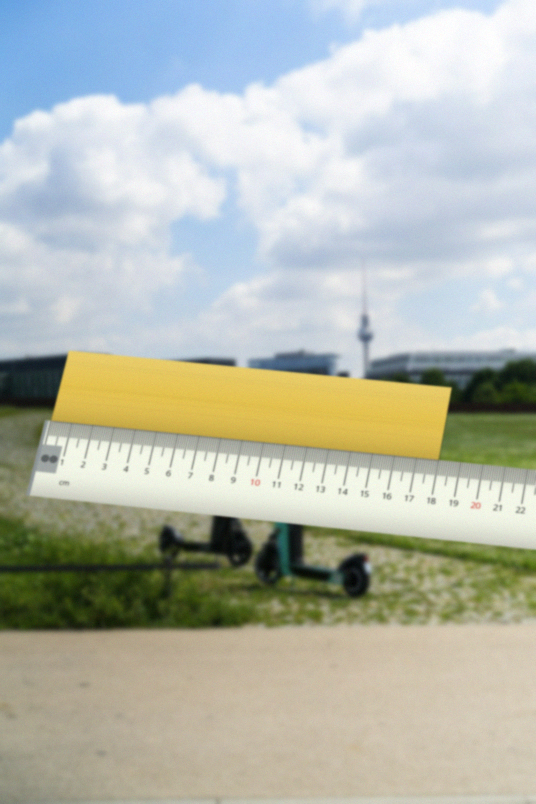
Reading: {"value": 18, "unit": "cm"}
